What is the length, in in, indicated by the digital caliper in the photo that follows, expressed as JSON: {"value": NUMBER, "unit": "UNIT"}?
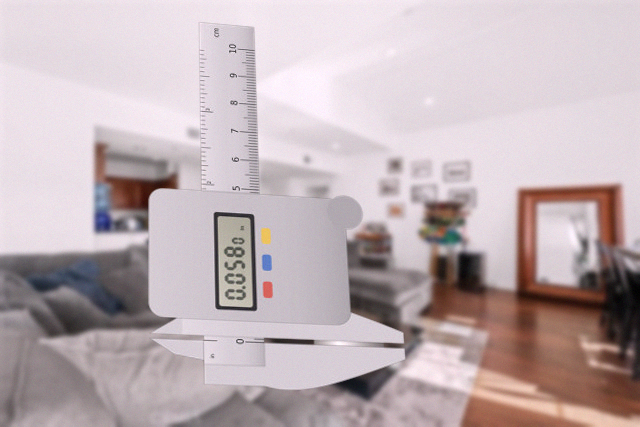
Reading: {"value": 0.0580, "unit": "in"}
